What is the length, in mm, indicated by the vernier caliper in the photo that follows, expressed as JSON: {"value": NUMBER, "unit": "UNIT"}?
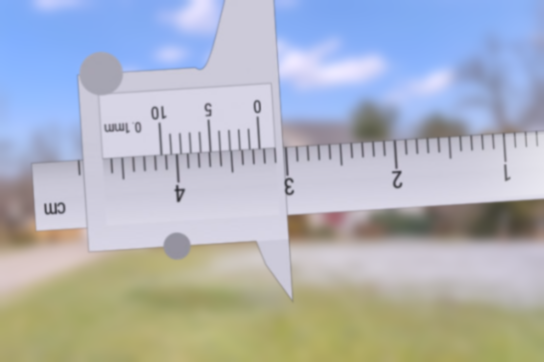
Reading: {"value": 32.4, "unit": "mm"}
